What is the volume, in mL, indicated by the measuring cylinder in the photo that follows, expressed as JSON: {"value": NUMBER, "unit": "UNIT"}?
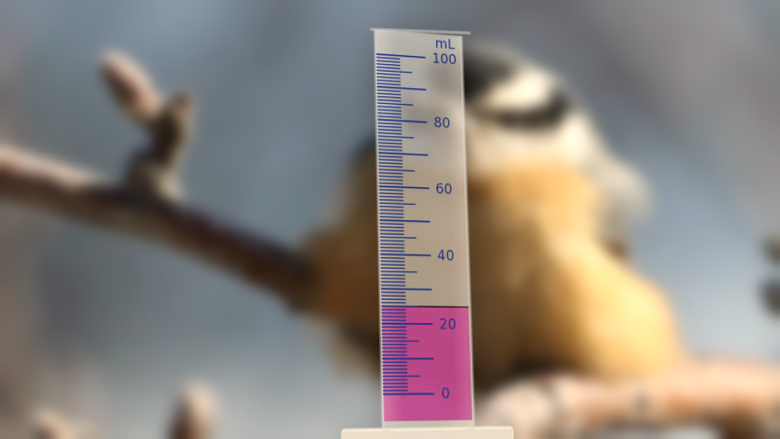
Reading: {"value": 25, "unit": "mL"}
